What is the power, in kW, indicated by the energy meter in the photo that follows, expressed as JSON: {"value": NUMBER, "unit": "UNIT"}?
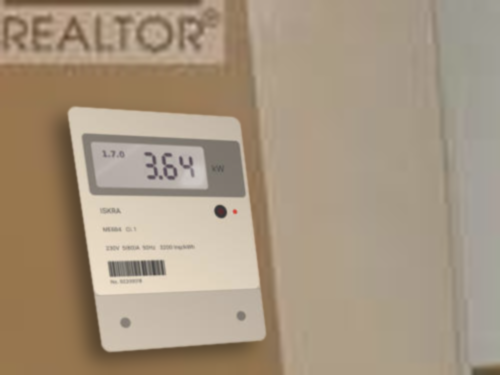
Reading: {"value": 3.64, "unit": "kW"}
